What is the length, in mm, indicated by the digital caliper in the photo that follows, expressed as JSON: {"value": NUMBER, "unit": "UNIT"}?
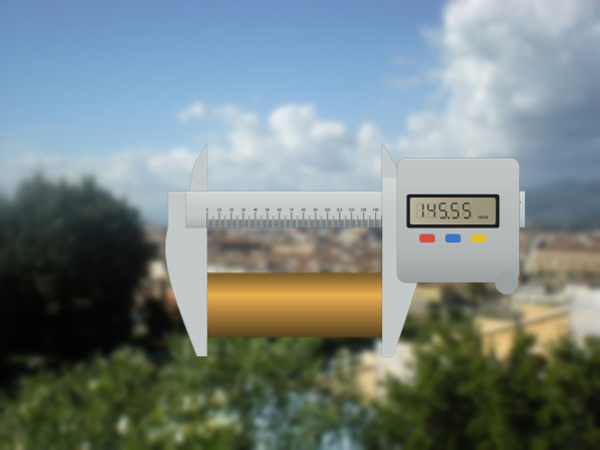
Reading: {"value": 145.55, "unit": "mm"}
